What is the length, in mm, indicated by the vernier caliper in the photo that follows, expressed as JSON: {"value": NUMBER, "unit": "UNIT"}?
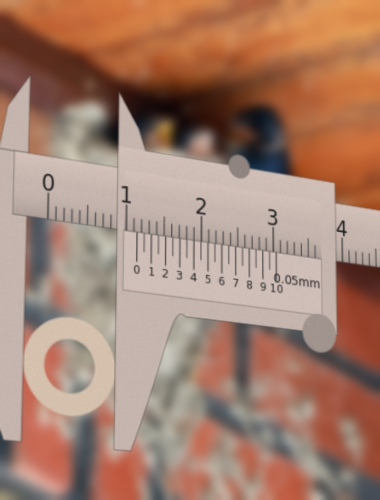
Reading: {"value": 11.4, "unit": "mm"}
